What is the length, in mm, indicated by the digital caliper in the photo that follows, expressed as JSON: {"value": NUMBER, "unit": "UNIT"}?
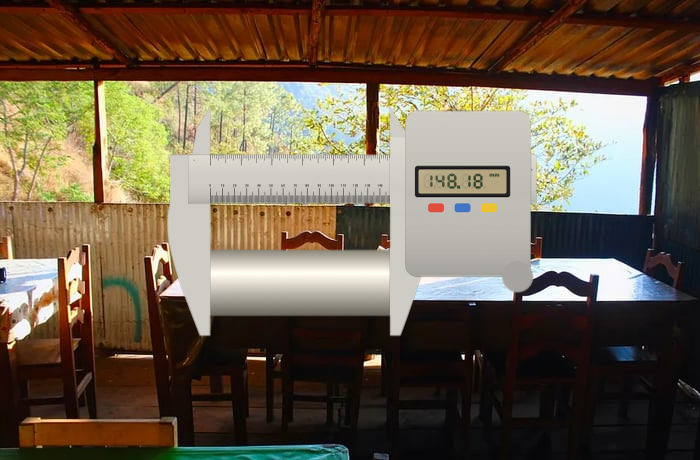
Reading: {"value": 148.18, "unit": "mm"}
